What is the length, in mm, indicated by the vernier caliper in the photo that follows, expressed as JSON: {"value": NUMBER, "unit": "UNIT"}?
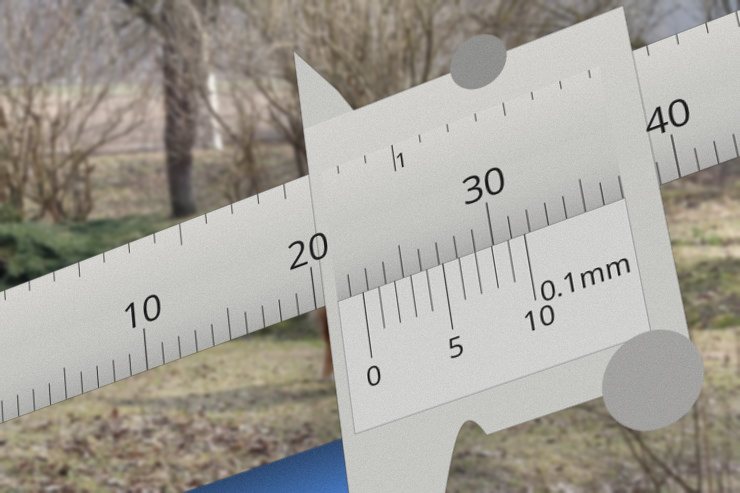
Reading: {"value": 22.7, "unit": "mm"}
